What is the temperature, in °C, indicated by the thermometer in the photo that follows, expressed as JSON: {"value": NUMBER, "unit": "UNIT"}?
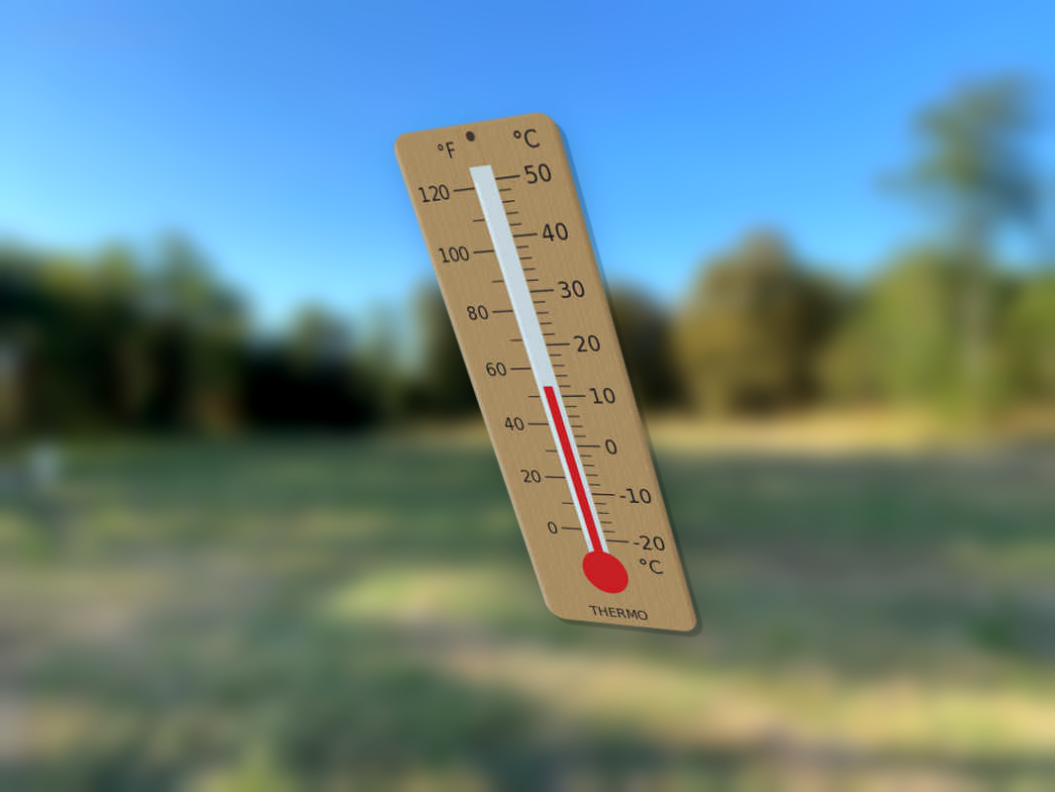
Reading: {"value": 12, "unit": "°C"}
